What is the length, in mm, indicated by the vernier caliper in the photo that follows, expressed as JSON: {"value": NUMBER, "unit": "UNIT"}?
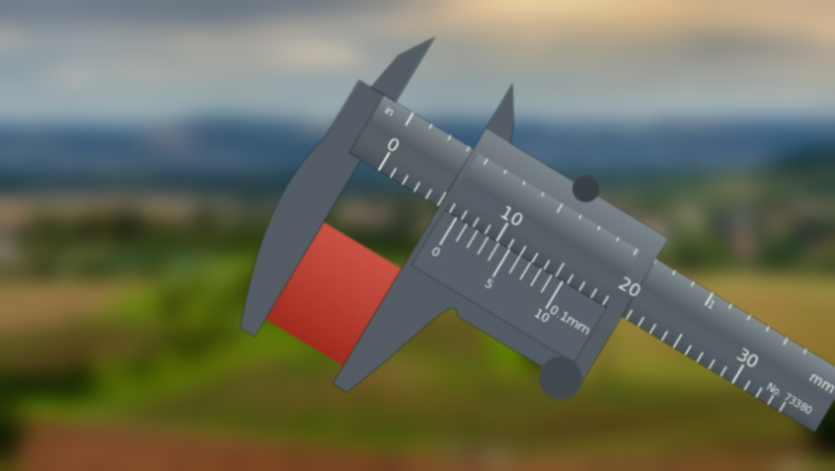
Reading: {"value": 6.6, "unit": "mm"}
